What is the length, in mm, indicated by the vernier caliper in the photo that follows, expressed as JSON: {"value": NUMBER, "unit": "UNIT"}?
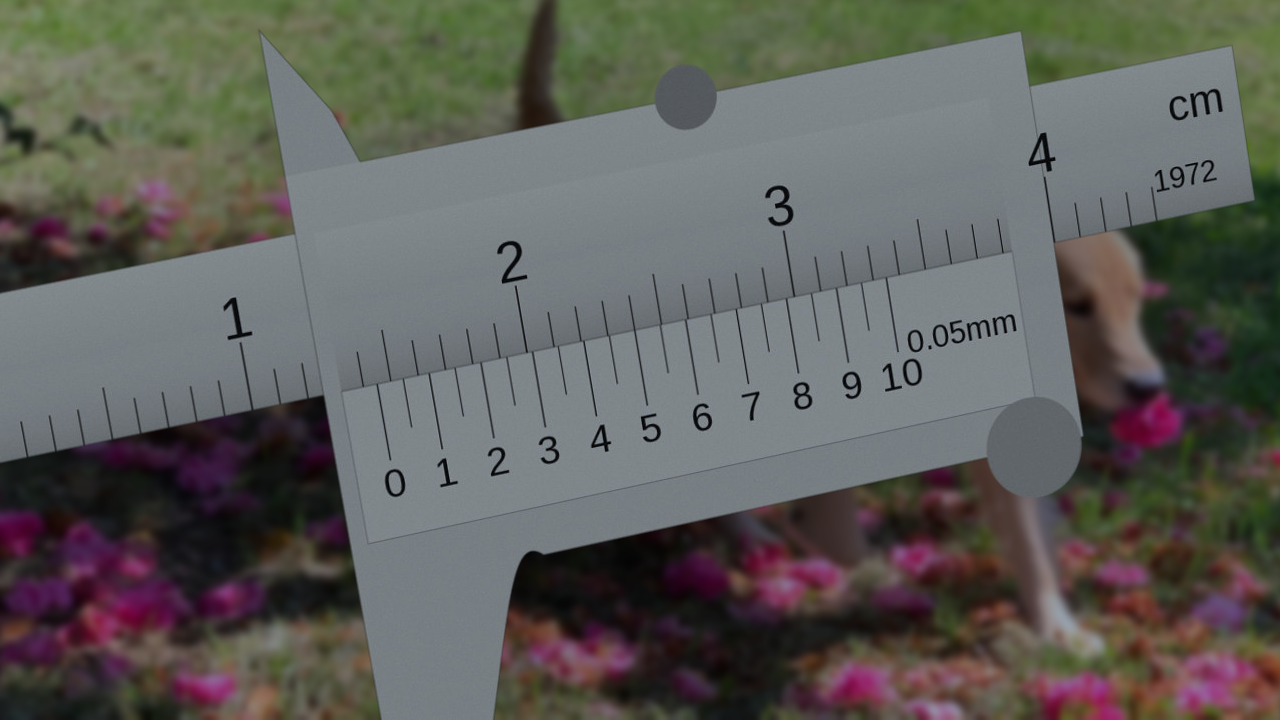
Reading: {"value": 14.50, "unit": "mm"}
